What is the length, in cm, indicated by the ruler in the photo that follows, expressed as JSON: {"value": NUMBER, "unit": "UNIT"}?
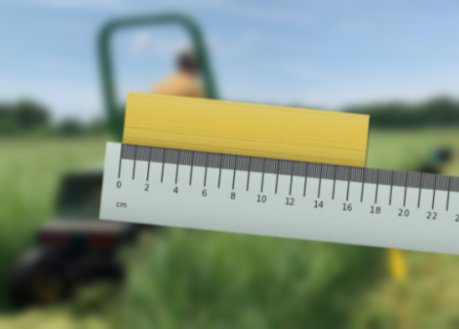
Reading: {"value": 17, "unit": "cm"}
